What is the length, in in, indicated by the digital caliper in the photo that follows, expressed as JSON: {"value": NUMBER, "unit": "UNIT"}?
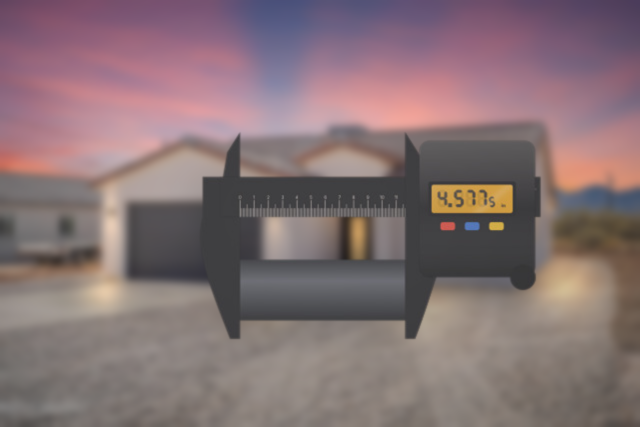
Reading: {"value": 4.5775, "unit": "in"}
